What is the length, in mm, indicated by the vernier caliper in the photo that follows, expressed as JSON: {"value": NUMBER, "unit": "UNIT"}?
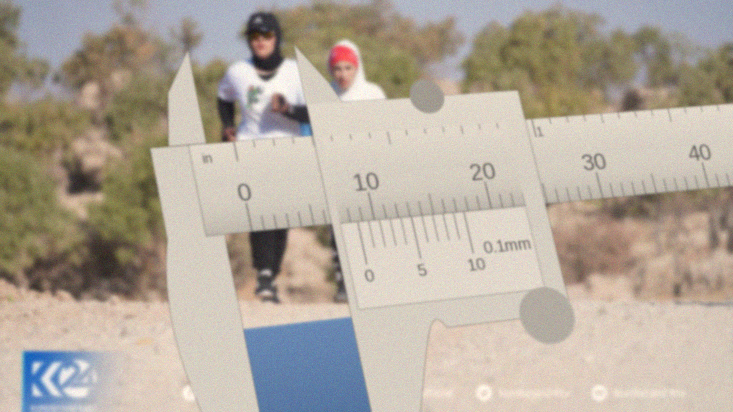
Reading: {"value": 8.6, "unit": "mm"}
